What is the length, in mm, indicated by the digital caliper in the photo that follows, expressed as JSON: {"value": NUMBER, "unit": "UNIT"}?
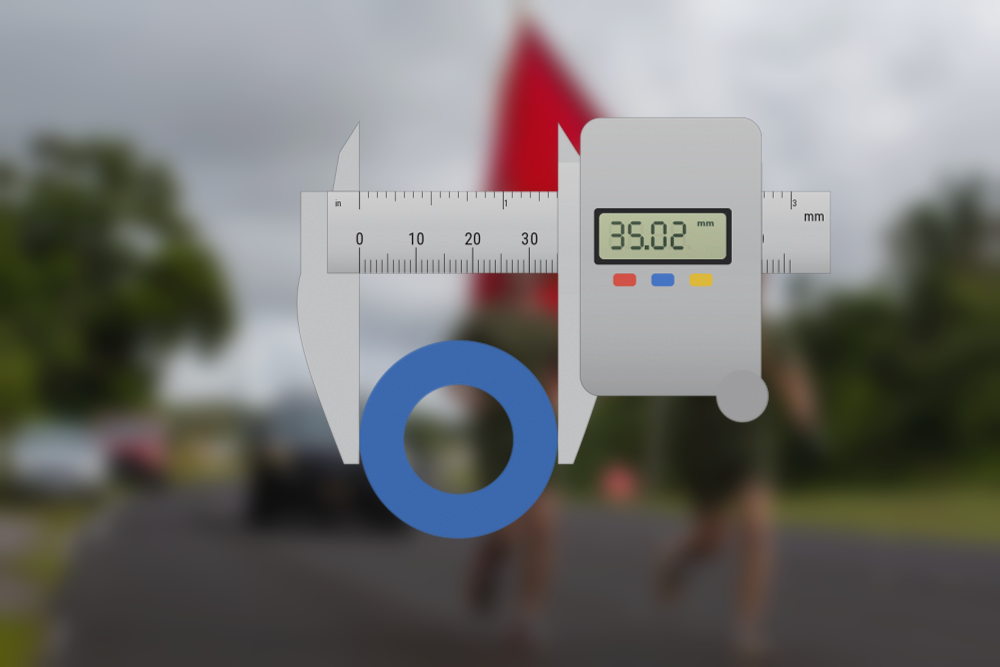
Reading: {"value": 35.02, "unit": "mm"}
